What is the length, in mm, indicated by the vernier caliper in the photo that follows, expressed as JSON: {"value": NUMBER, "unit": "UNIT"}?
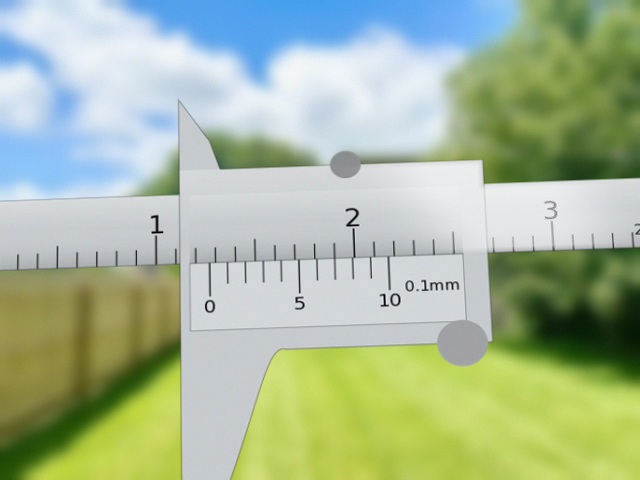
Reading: {"value": 12.7, "unit": "mm"}
